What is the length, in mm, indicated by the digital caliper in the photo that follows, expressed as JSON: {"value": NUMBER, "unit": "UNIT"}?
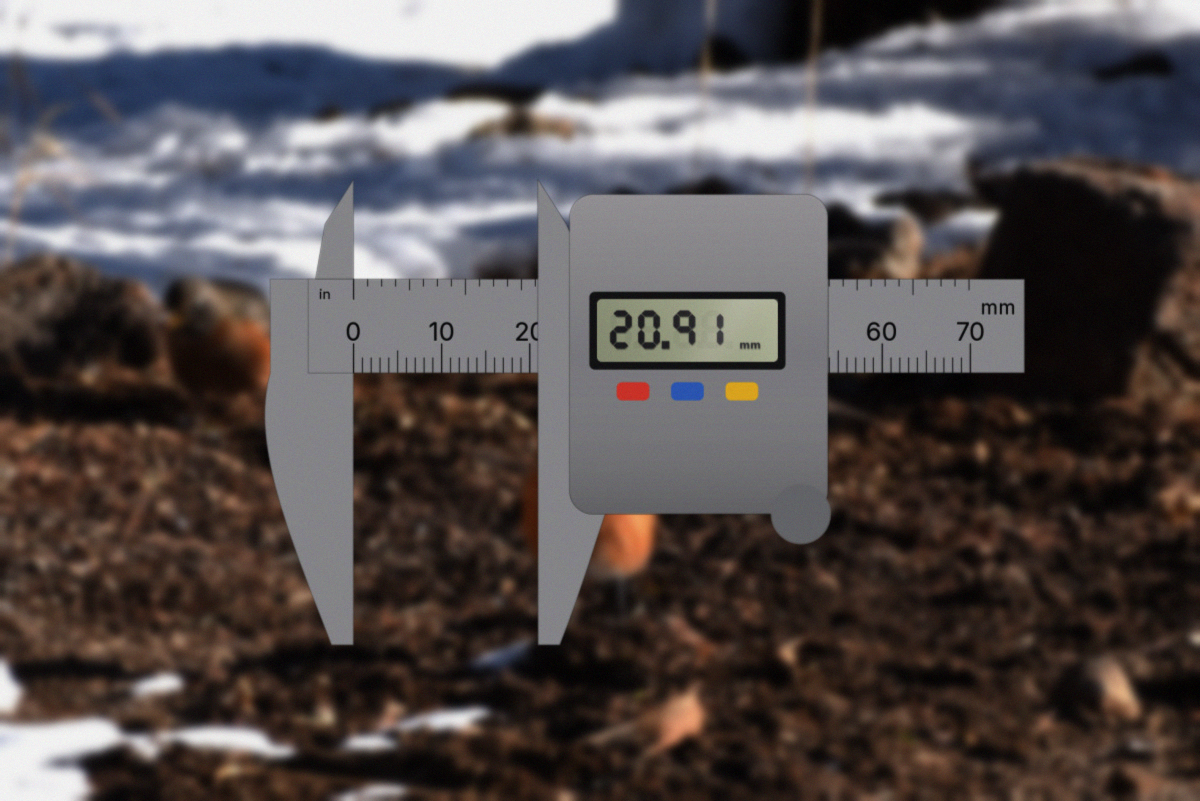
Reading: {"value": 20.91, "unit": "mm"}
